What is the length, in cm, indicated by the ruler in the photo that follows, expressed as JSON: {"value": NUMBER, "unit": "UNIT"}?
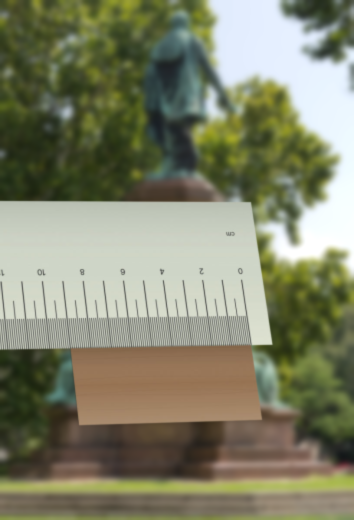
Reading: {"value": 9, "unit": "cm"}
